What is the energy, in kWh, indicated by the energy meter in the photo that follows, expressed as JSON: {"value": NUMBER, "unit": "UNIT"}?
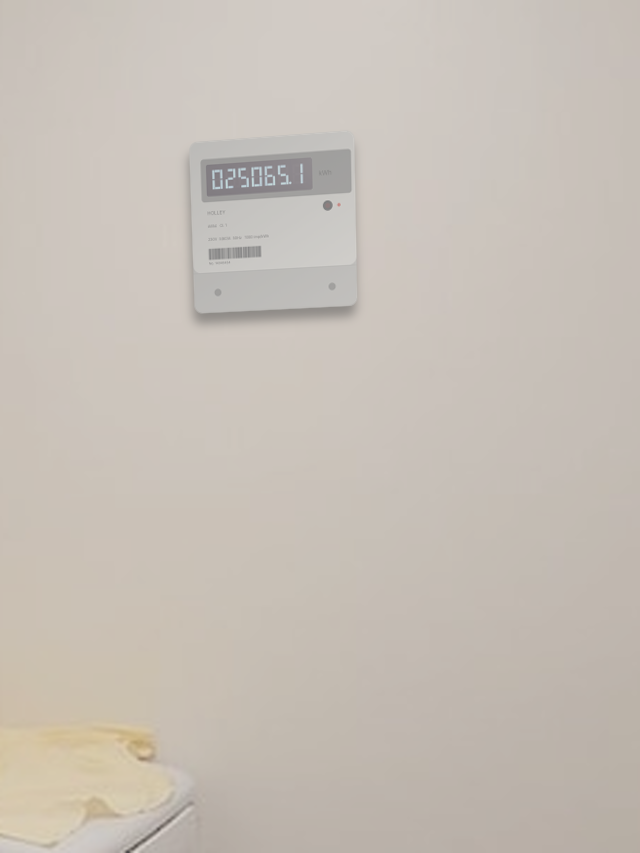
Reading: {"value": 25065.1, "unit": "kWh"}
